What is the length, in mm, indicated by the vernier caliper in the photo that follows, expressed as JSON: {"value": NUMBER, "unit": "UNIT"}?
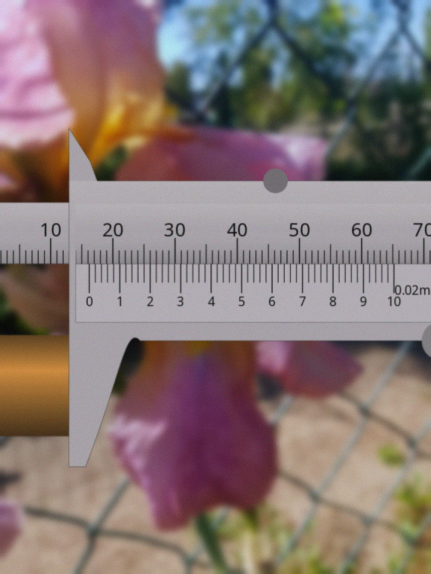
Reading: {"value": 16.2, "unit": "mm"}
